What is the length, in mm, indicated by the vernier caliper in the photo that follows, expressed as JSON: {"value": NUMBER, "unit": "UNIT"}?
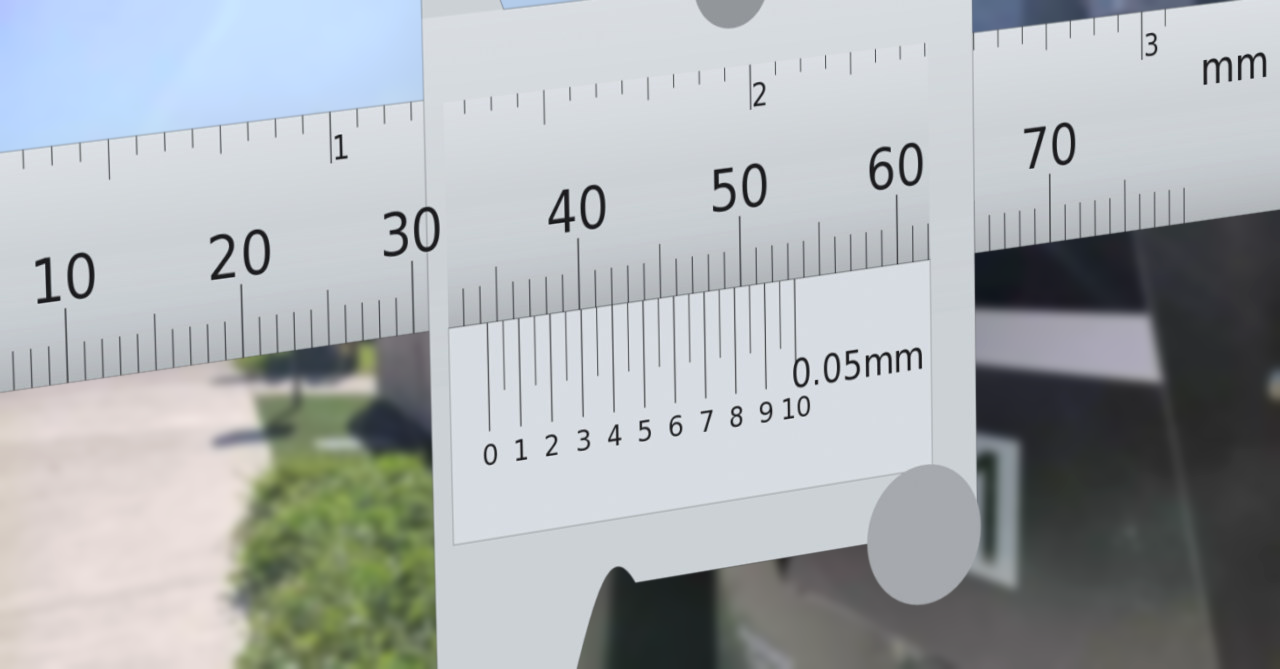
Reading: {"value": 34.4, "unit": "mm"}
